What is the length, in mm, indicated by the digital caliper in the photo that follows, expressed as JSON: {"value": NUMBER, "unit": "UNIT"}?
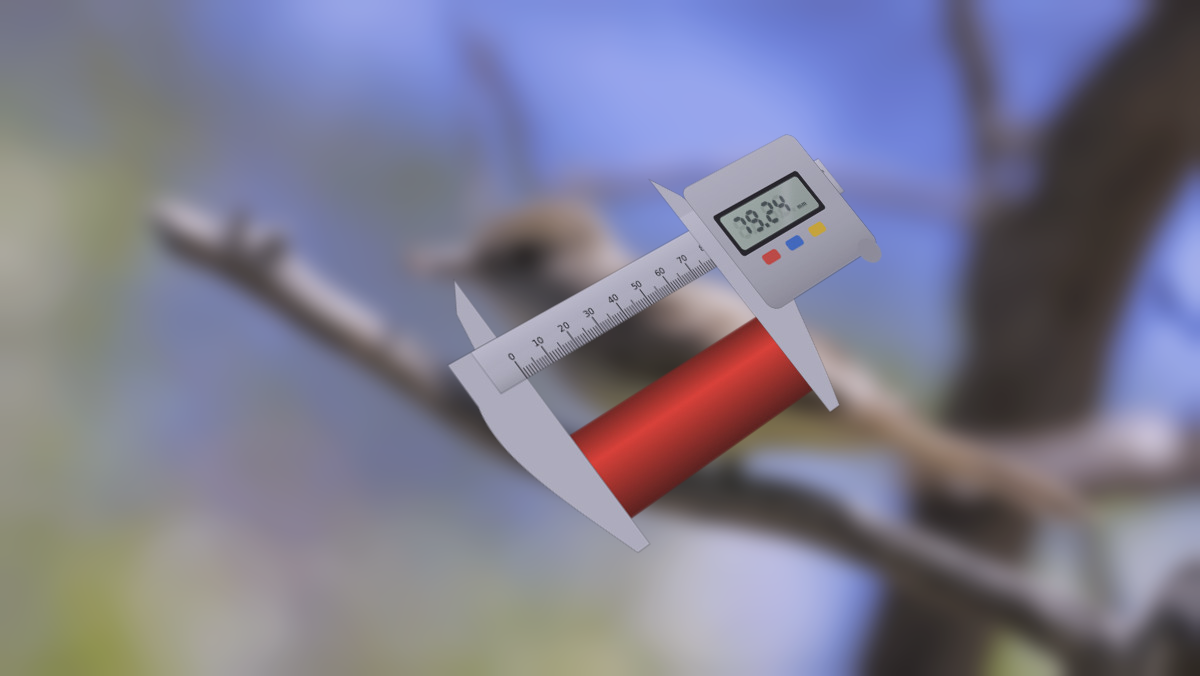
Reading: {"value": 79.24, "unit": "mm"}
